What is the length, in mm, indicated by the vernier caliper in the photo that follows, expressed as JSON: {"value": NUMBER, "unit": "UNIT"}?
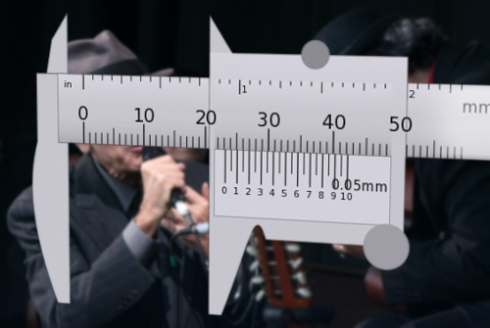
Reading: {"value": 23.2, "unit": "mm"}
